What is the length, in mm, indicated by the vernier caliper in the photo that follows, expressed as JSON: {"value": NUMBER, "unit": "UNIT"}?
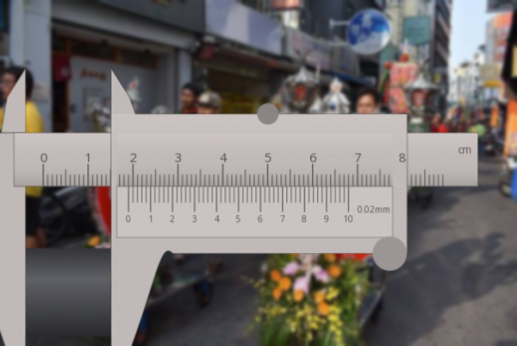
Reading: {"value": 19.0, "unit": "mm"}
